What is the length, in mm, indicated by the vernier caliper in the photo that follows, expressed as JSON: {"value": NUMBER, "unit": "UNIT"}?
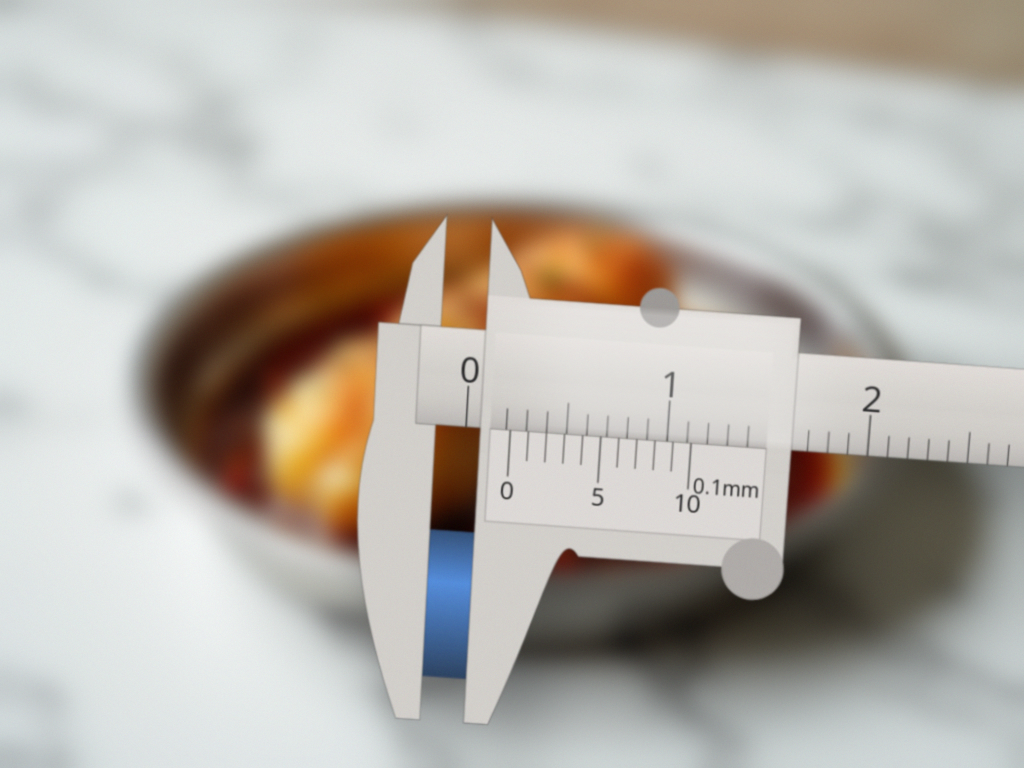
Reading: {"value": 2.2, "unit": "mm"}
